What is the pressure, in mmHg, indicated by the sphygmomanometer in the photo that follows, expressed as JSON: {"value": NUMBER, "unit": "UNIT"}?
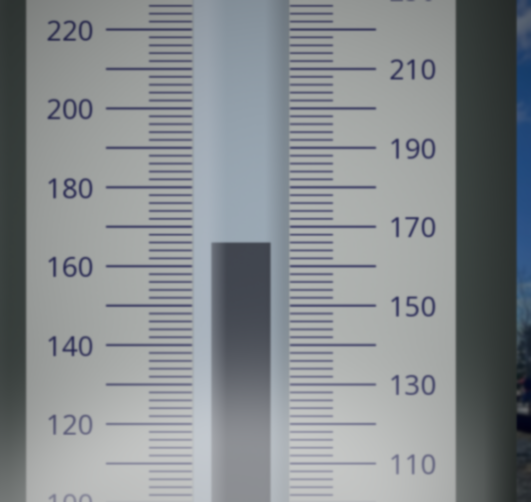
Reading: {"value": 166, "unit": "mmHg"}
